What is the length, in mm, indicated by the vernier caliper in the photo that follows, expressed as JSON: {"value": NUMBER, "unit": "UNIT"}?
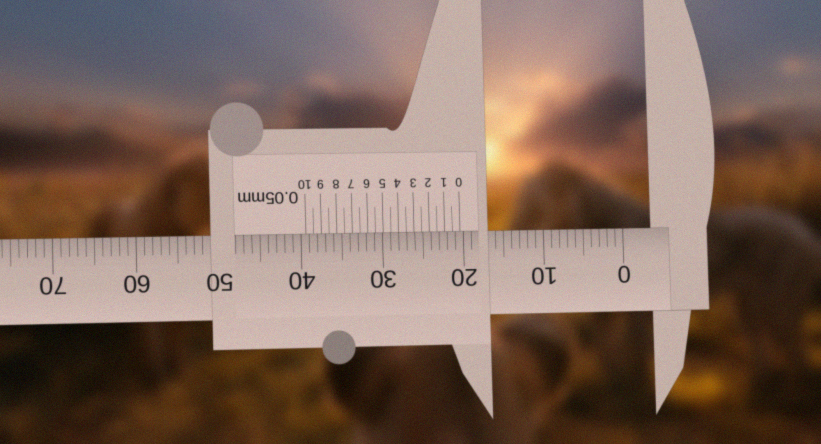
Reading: {"value": 20.4, "unit": "mm"}
